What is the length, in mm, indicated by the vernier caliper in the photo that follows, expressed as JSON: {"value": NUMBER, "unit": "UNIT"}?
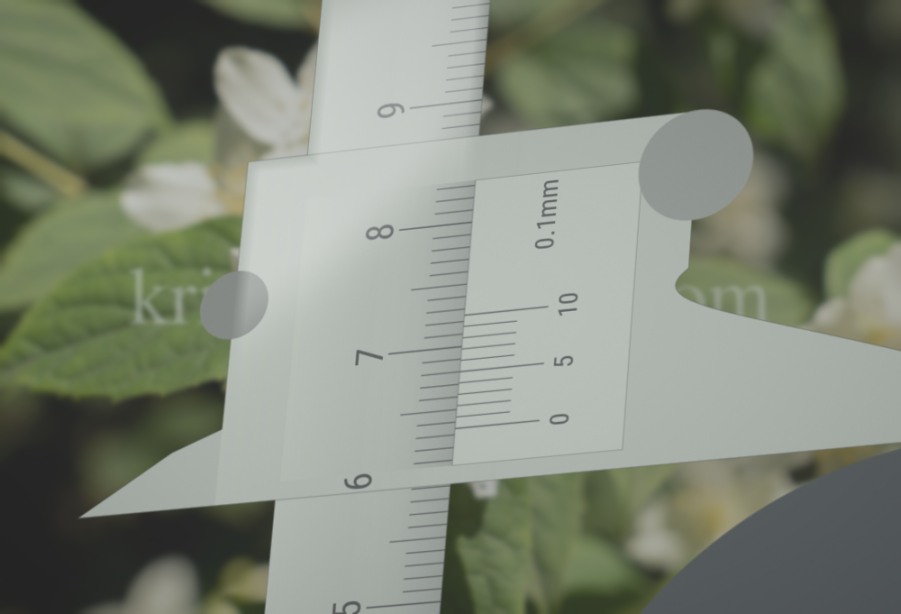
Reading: {"value": 63.5, "unit": "mm"}
